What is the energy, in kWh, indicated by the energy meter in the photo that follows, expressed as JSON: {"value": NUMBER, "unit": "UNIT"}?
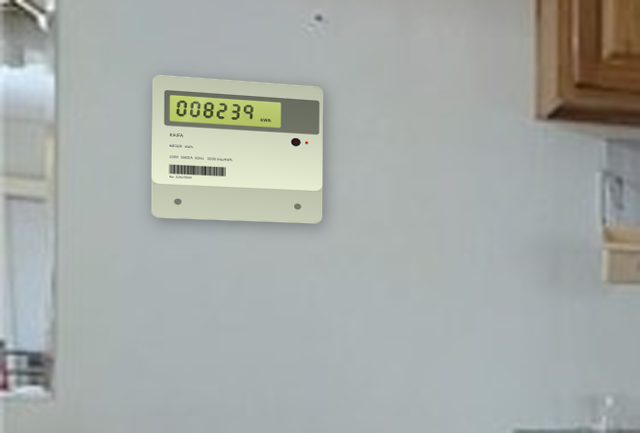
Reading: {"value": 8239, "unit": "kWh"}
